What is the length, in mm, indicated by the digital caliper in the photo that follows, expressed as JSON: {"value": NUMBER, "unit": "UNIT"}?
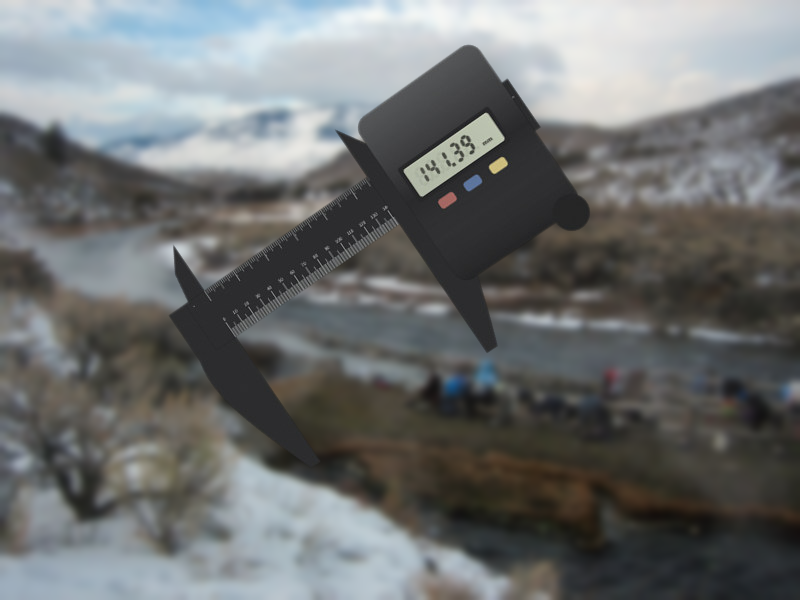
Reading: {"value": 141.39, "unit": "mm"}
